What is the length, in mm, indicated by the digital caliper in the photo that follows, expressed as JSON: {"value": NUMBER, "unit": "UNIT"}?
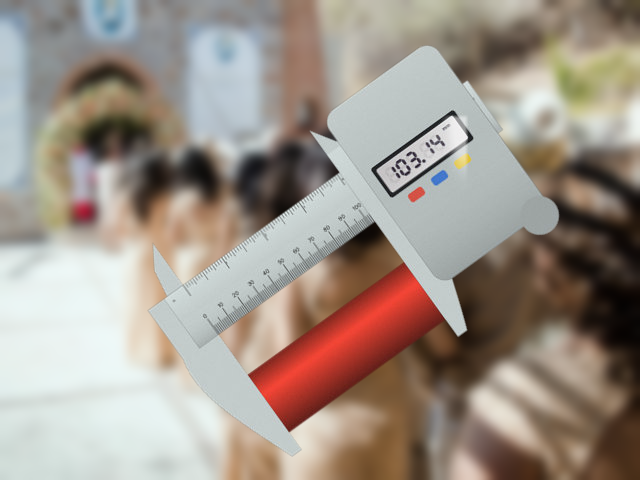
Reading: {"value": 103.14, "unit": "mm"}
